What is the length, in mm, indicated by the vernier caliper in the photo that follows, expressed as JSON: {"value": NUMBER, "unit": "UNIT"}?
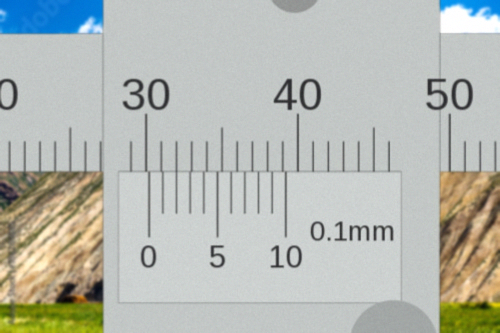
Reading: {"value": 30.2, "unit": "mm"}
